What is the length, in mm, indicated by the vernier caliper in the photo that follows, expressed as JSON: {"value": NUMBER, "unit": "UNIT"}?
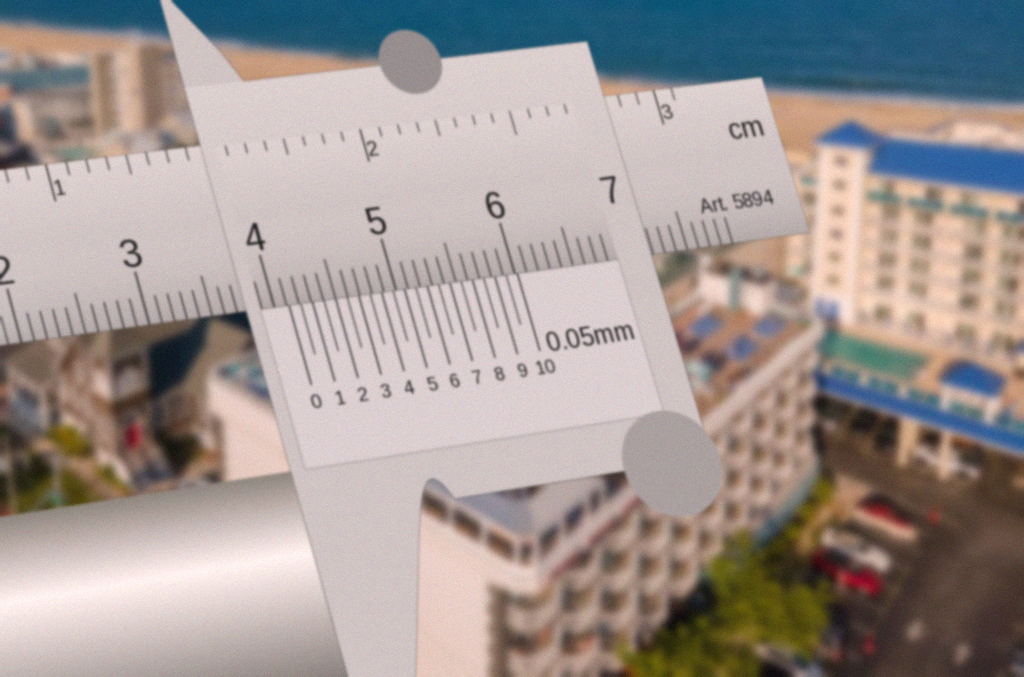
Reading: {"value": 41.2, "unit": "mm"}
